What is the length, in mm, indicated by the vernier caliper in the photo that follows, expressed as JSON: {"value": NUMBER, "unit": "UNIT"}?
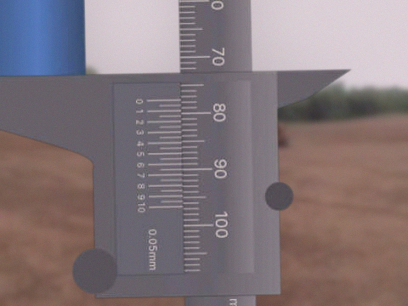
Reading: {"value": 77.6, "unit": "mm"}
